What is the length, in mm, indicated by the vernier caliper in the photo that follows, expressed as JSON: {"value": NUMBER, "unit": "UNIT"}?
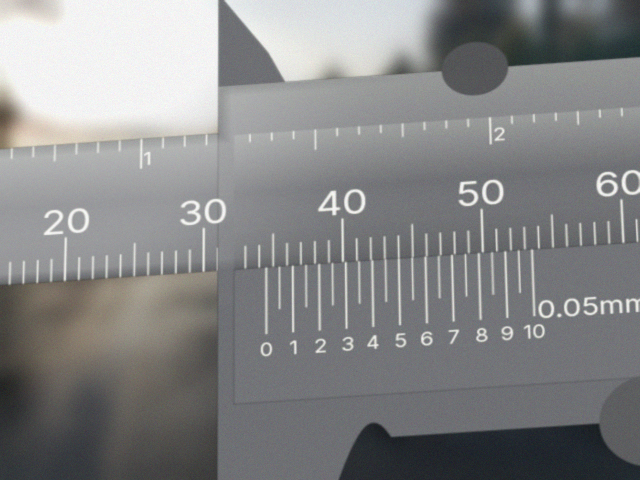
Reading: {"value": 34.5, "unit": "mm"}
